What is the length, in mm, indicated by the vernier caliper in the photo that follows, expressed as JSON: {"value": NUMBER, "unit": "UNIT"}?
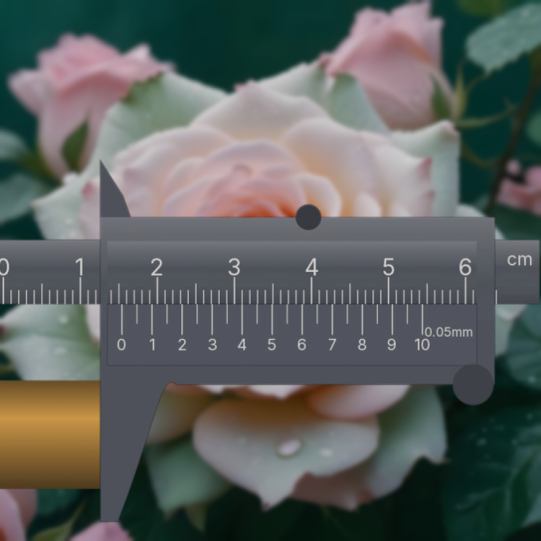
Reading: {"value": 15.4, "unit": "mm"}
